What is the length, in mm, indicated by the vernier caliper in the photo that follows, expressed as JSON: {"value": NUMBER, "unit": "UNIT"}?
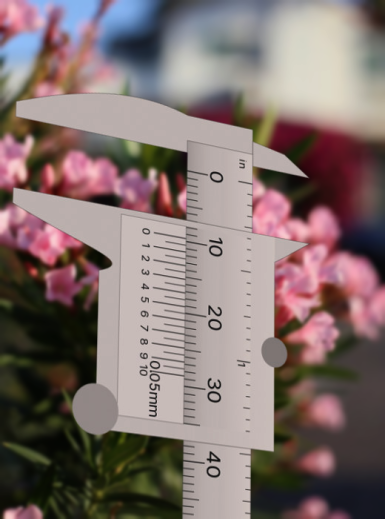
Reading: {"value": 9.6, "unit": "mm"}
